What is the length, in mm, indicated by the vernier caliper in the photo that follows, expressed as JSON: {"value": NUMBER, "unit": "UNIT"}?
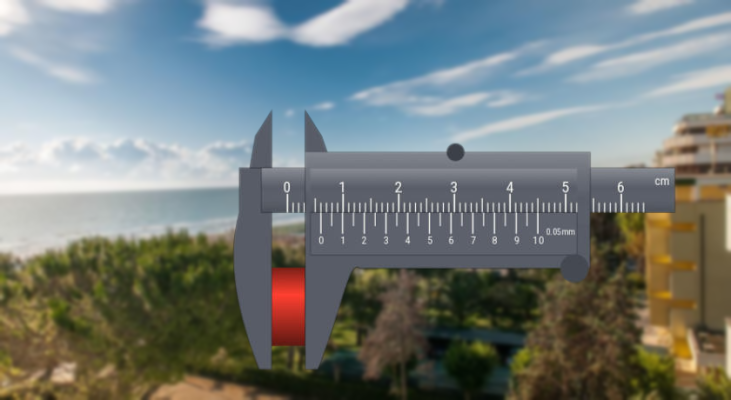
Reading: {"value": 6.0, "unit": "mm"}
